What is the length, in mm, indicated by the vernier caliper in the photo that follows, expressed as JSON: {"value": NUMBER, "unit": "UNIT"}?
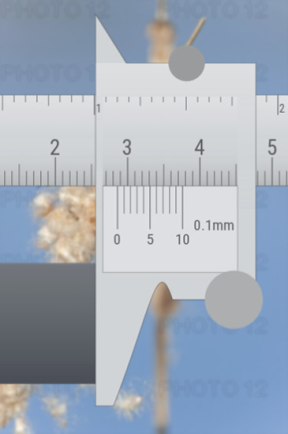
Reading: {"value": 28.6, "unit": "mm"}
